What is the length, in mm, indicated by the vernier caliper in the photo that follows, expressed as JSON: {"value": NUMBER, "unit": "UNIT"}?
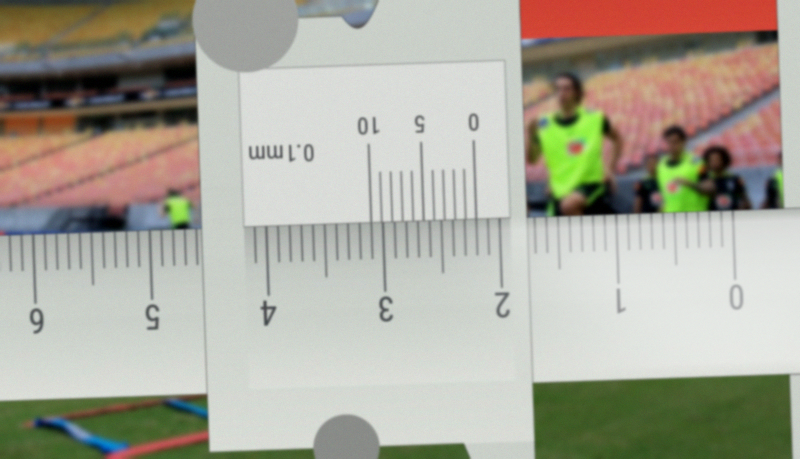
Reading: {"value": 22.0, "unit": "mm"}
